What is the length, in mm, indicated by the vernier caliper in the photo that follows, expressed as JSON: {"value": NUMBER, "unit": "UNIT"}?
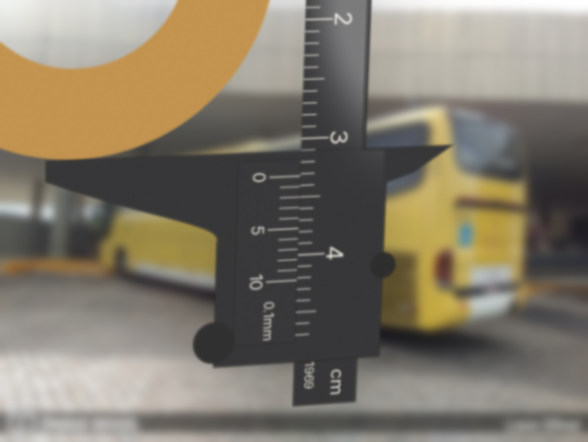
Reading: {"value": 33.2, "unit": "mm"}
